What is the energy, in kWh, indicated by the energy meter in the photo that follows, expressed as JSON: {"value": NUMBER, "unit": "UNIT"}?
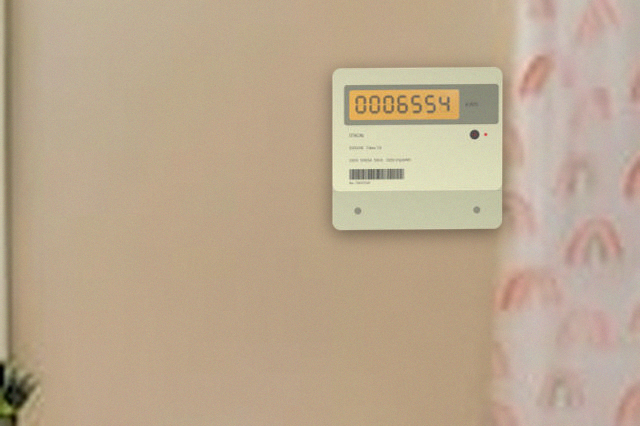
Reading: {"value": 6554, "unit": "kWh"}
